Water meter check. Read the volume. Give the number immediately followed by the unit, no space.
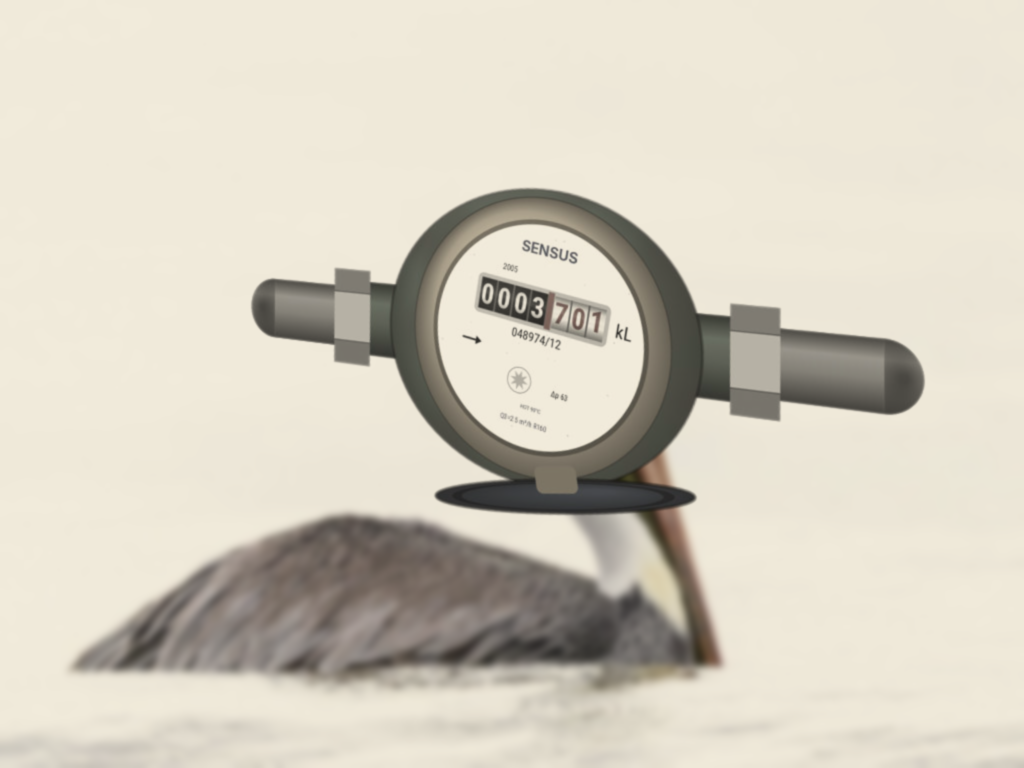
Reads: 3.701kL
